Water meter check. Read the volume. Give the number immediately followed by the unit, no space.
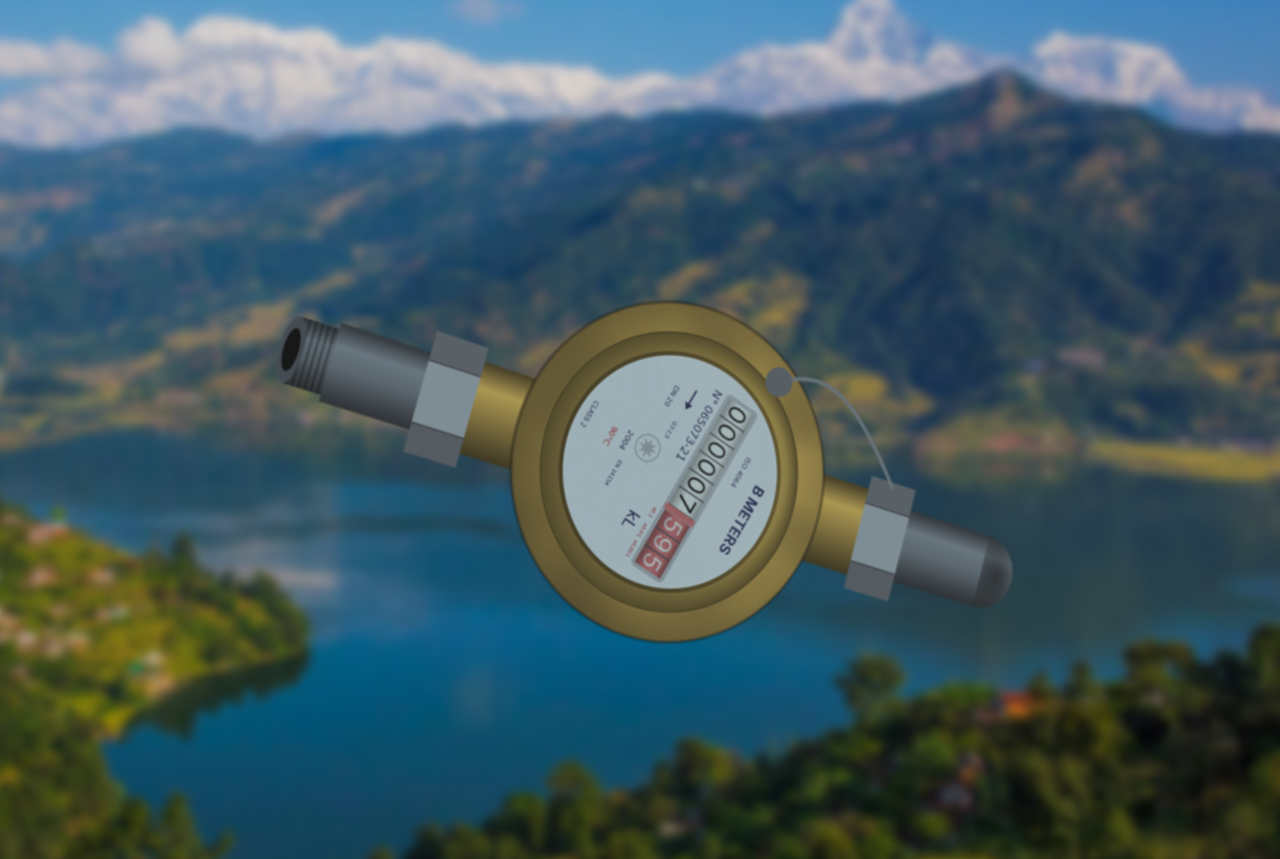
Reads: 7.595kL
